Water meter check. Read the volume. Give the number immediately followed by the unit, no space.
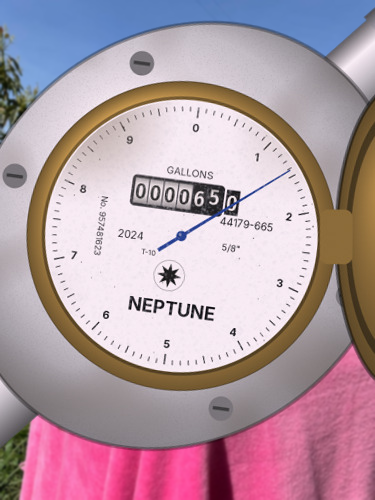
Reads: 651.4gal
